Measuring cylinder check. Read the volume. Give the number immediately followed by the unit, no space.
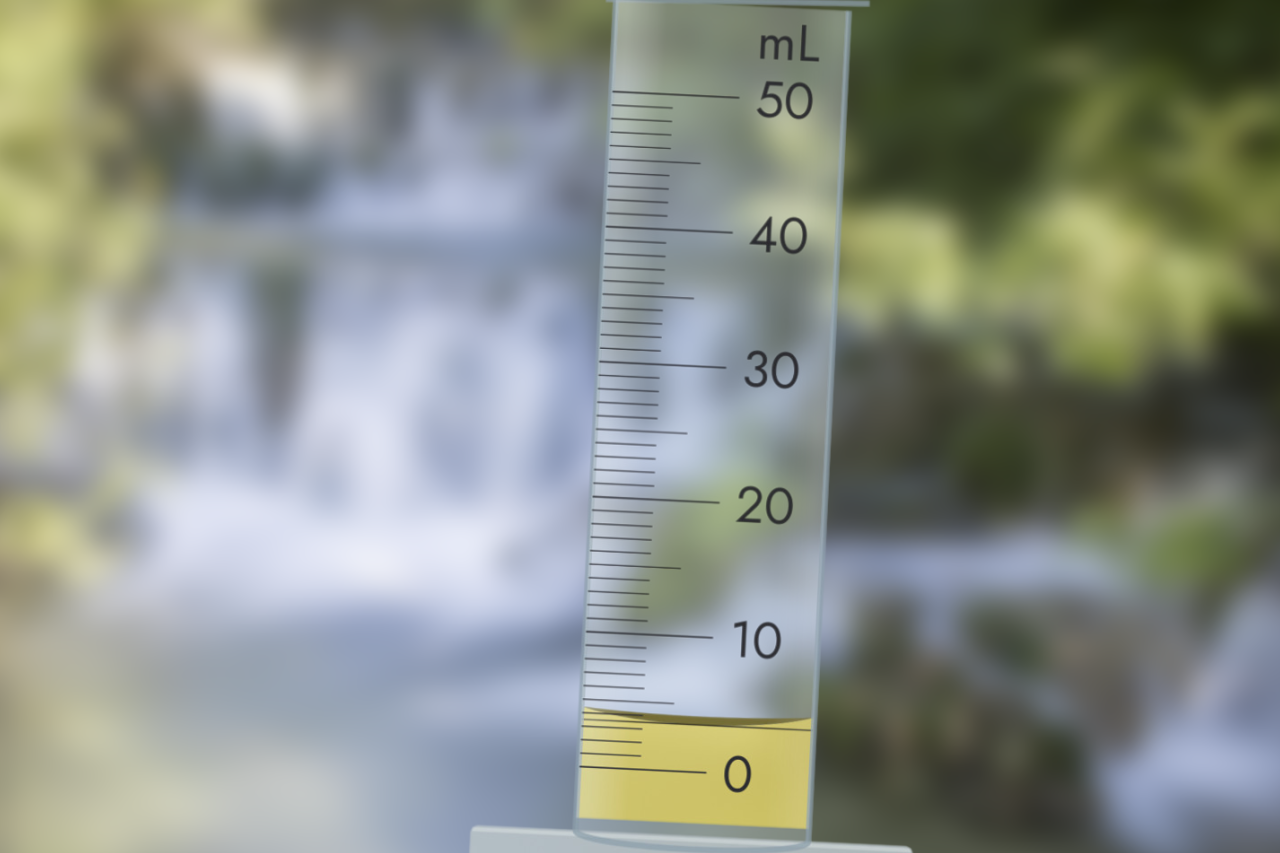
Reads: 3.5mL
